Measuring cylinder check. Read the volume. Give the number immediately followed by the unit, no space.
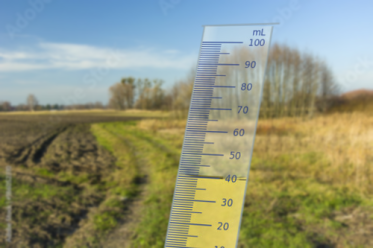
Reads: 40mL
